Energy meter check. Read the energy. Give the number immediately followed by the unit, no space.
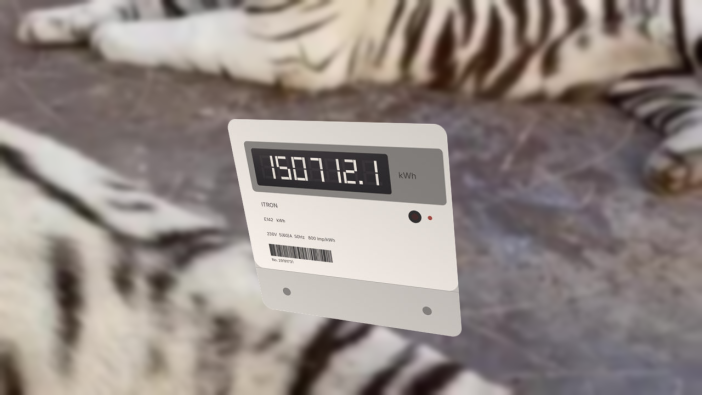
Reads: 150712.1kWh
